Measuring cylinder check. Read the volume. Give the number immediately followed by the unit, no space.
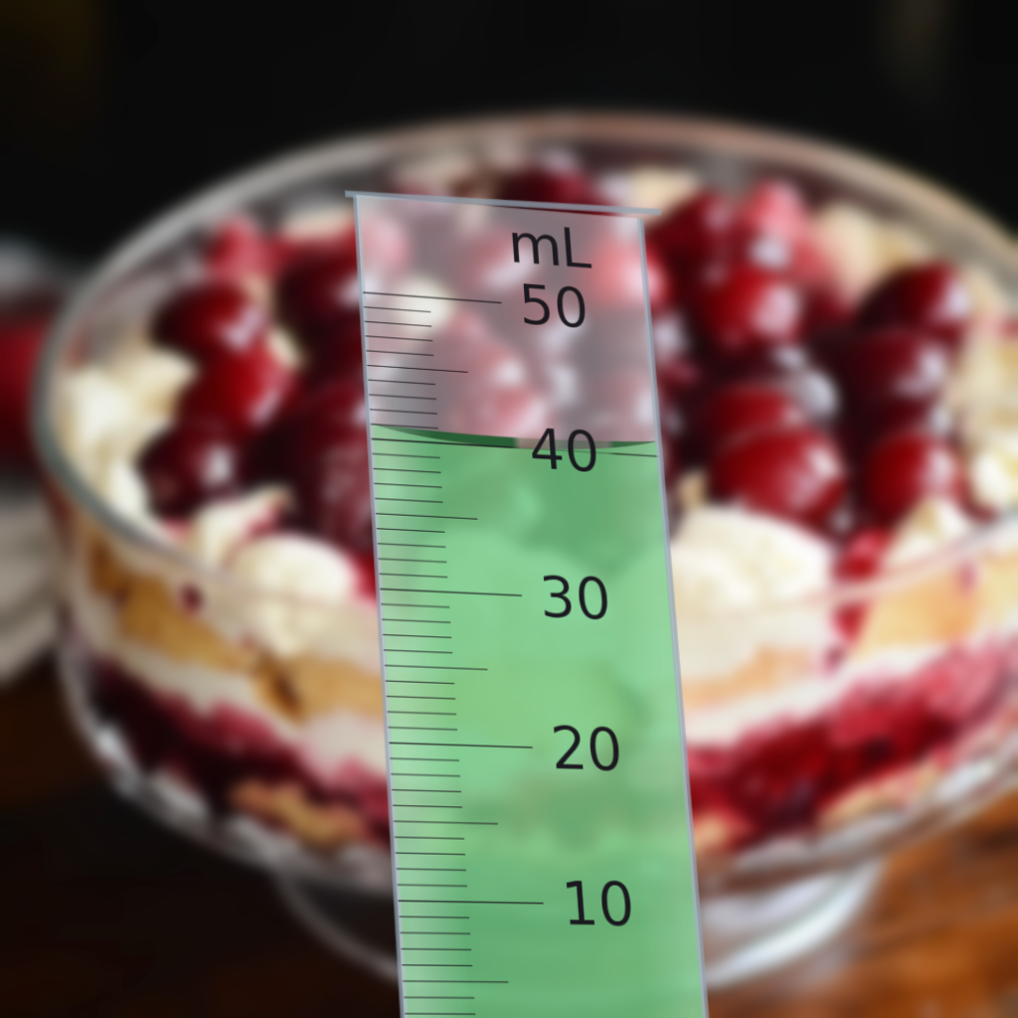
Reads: 40mL
